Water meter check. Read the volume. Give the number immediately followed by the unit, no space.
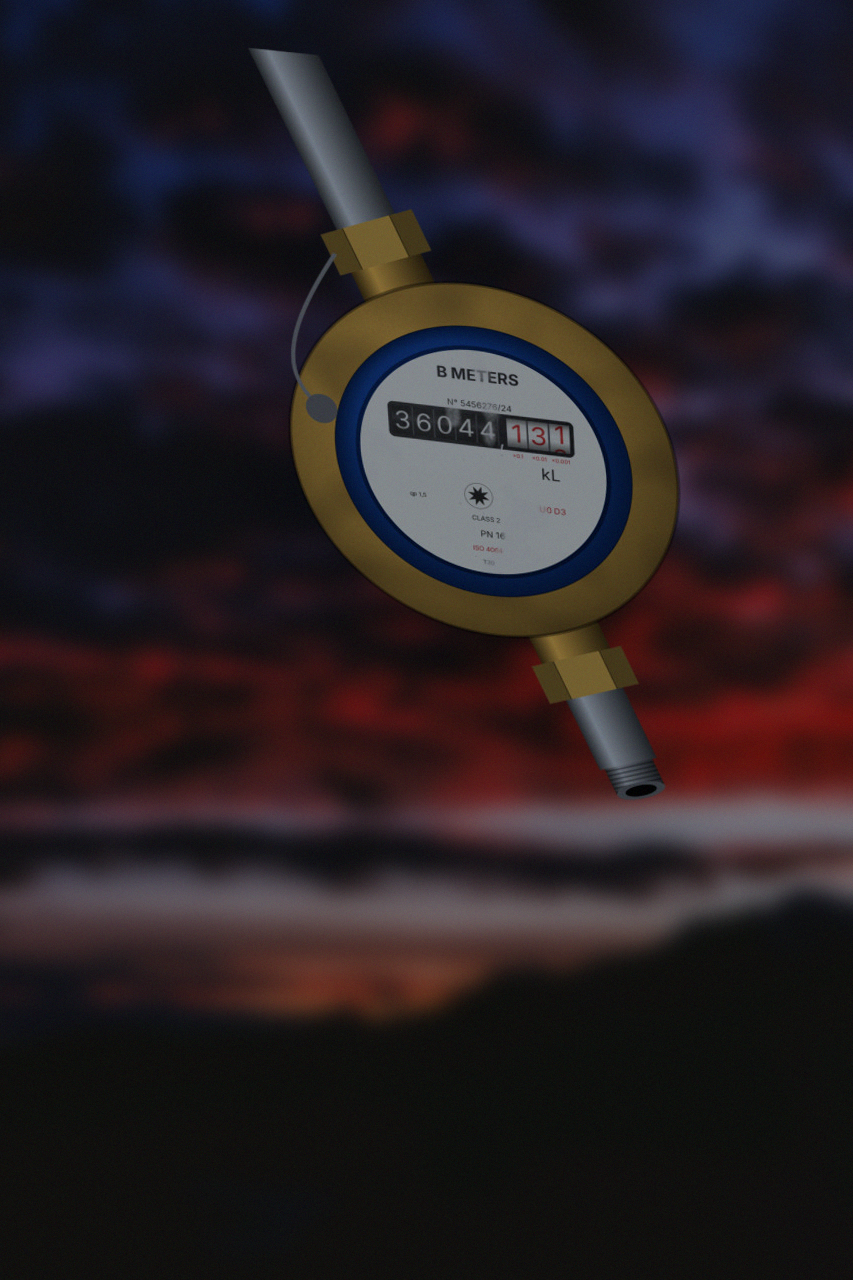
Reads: 36044.131kL
